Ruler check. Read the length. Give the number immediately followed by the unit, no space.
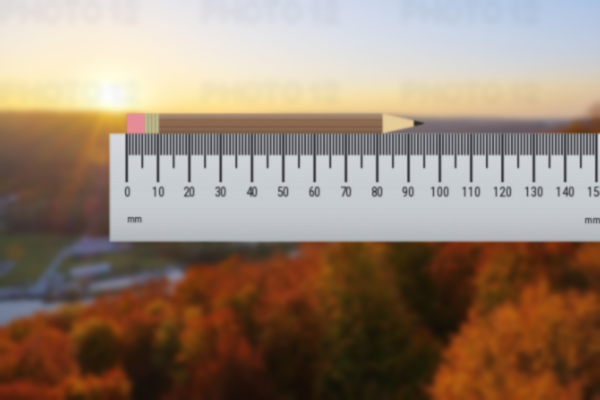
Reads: 95mm
